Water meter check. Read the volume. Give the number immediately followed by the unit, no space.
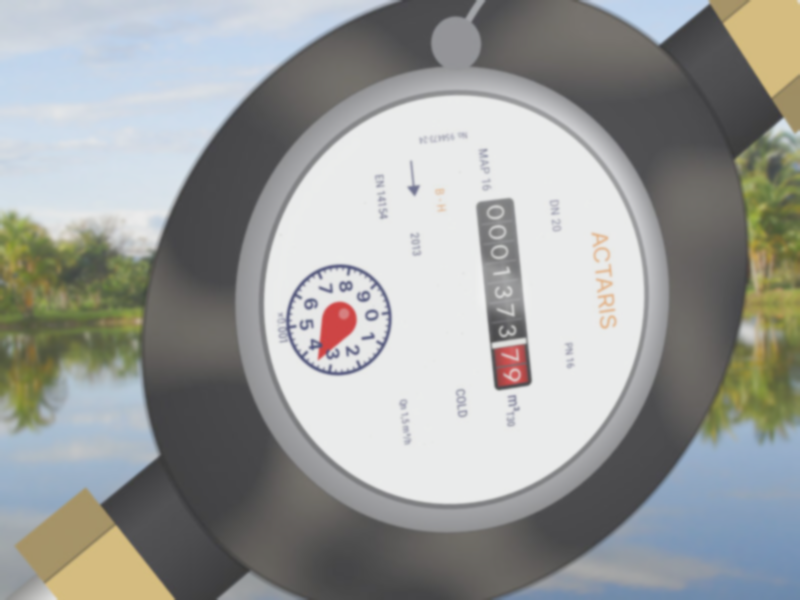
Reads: 1373.793m³
